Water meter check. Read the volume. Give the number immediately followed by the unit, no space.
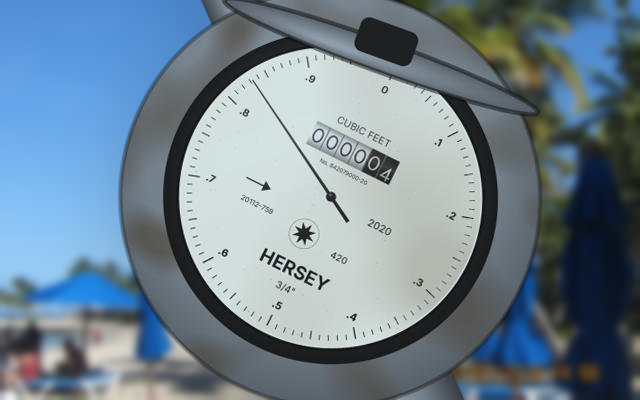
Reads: 3.83ft³
